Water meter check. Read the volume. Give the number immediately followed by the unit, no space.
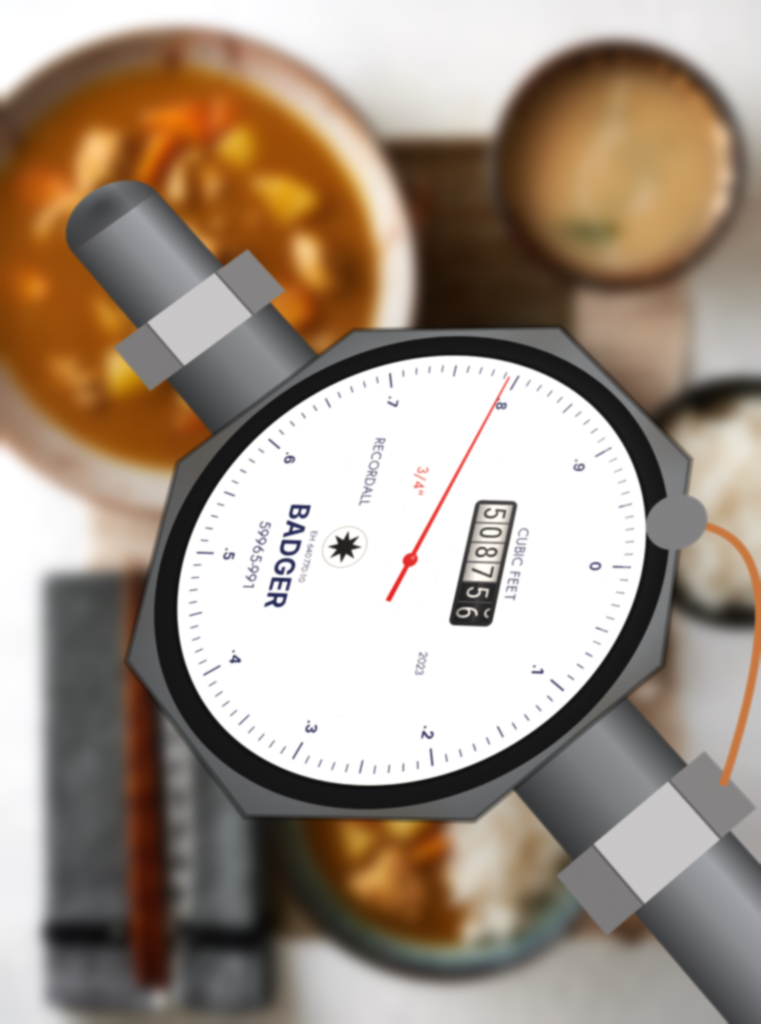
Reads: 508755.79ft³
